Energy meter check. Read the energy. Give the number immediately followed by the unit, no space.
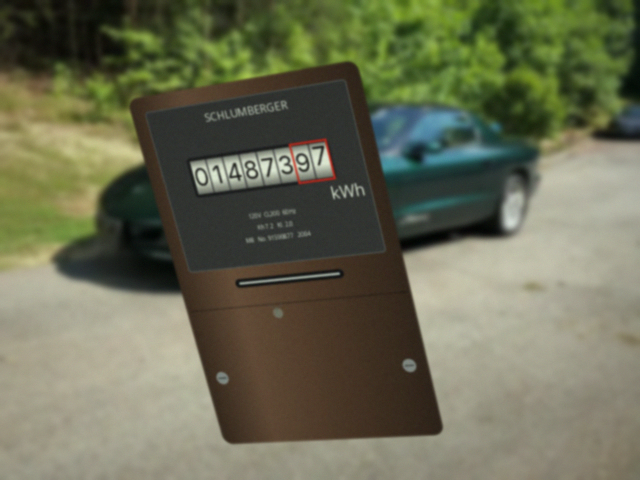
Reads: 14873.97kWh
